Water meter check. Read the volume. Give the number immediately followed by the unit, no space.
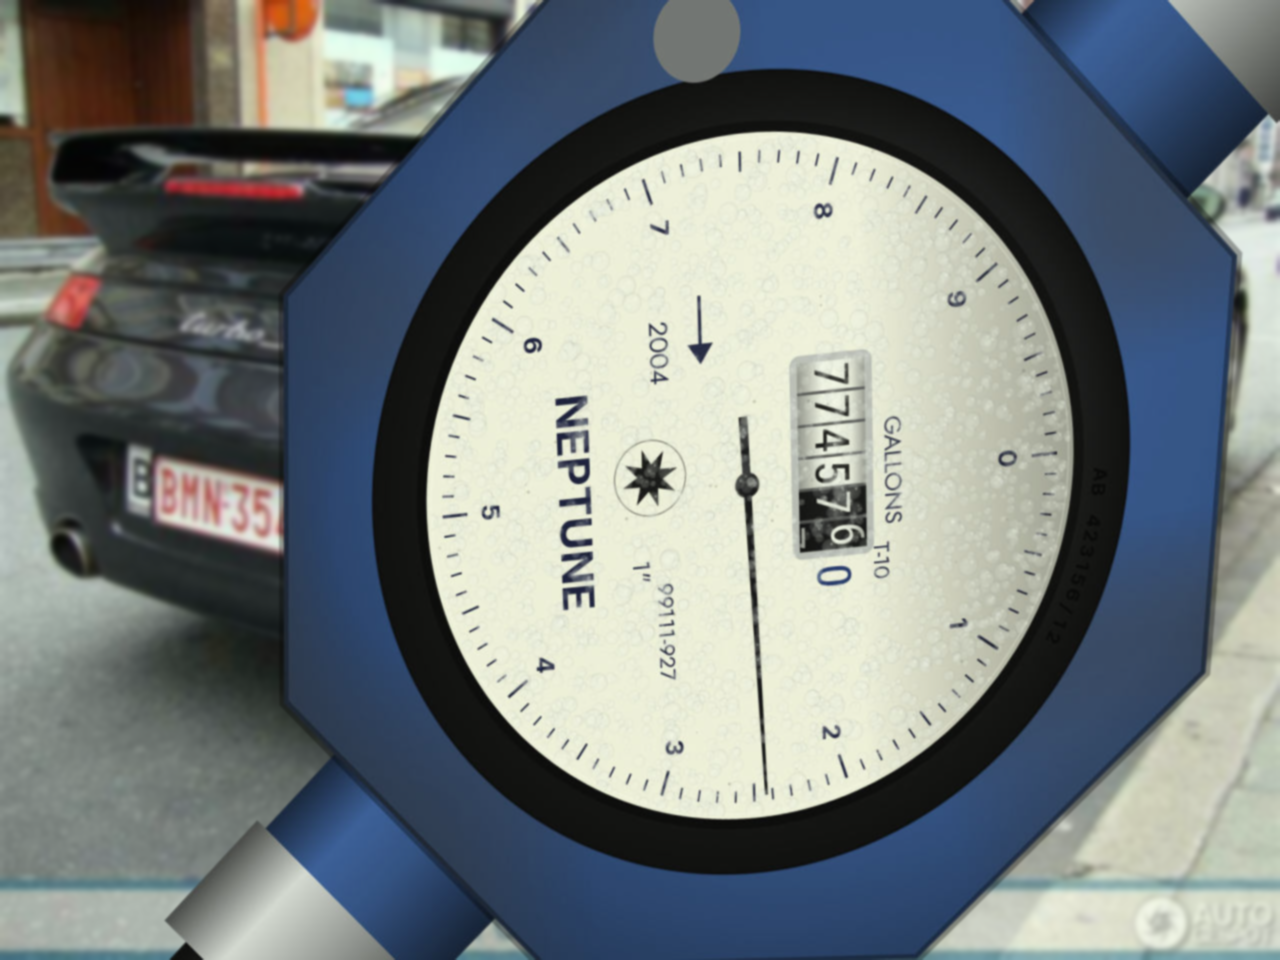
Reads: 7745762.4gal
